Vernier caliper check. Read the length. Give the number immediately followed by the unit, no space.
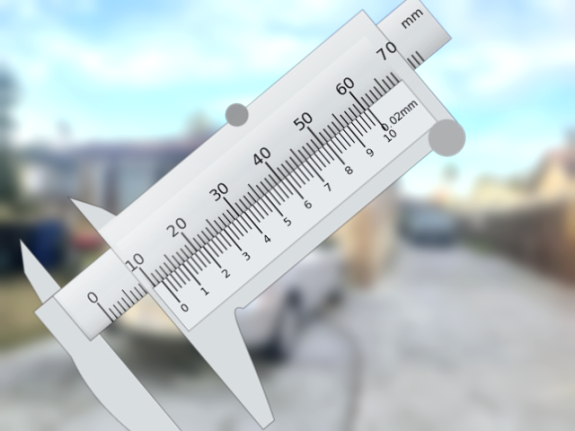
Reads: 11.6mm
